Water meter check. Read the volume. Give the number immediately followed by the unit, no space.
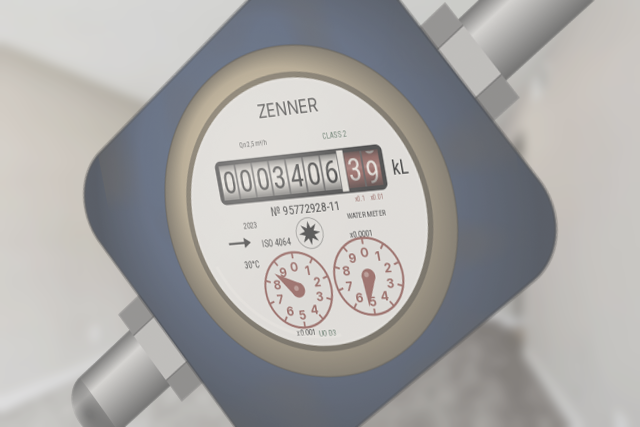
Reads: 3406.3885kL
